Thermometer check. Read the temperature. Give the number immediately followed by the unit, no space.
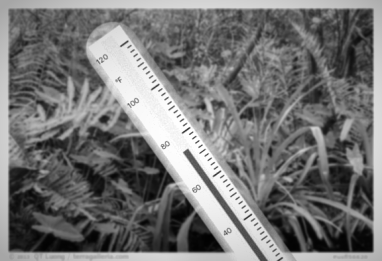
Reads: 74°F
